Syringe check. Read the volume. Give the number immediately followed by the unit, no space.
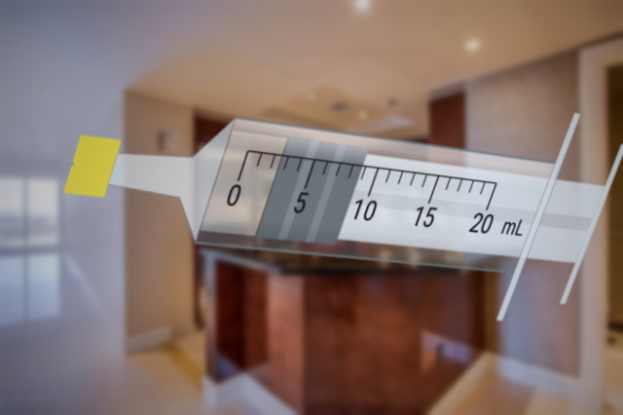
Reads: 2.5mL
